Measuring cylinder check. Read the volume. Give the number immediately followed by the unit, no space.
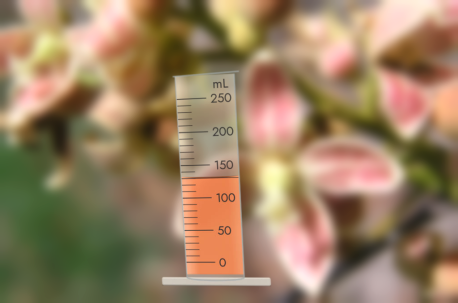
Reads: 130mL
